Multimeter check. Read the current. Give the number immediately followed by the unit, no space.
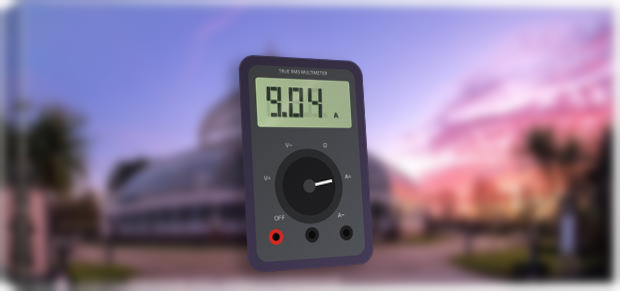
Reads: 9.04A
